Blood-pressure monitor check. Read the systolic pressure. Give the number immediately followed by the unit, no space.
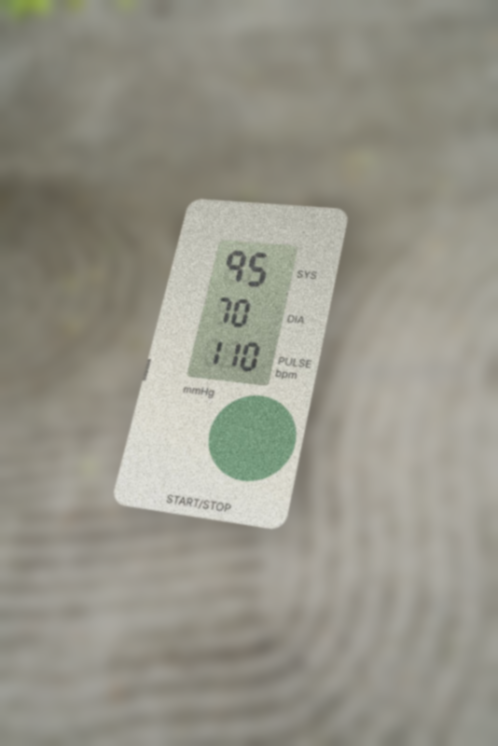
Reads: 95mmHg
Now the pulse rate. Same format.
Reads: 110bpm
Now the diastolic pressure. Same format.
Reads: 70mmHg
